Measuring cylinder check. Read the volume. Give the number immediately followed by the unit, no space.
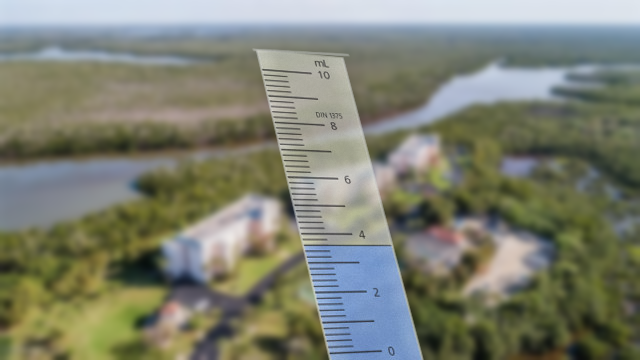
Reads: 3.6mL
